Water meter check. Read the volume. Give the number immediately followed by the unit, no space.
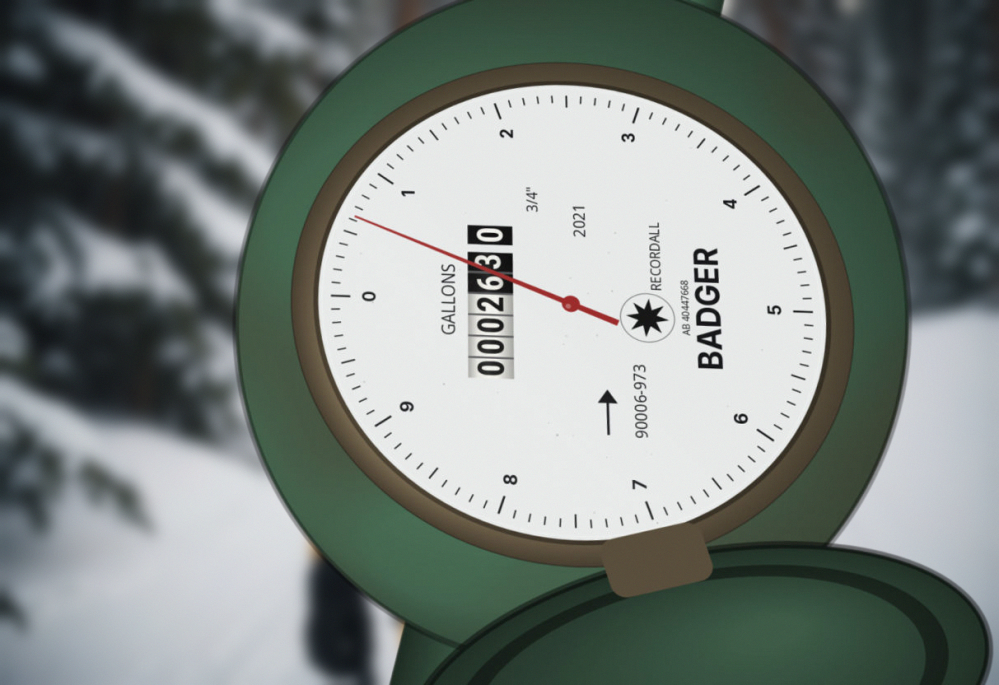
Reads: 2630.6gal
